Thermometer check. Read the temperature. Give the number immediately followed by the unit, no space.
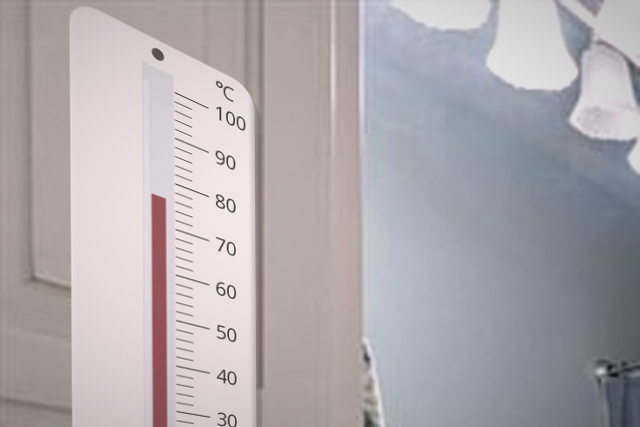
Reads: 76°C
